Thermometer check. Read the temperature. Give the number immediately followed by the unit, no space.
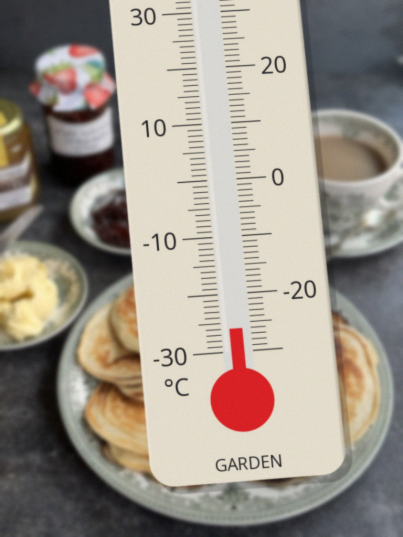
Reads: -26°C
